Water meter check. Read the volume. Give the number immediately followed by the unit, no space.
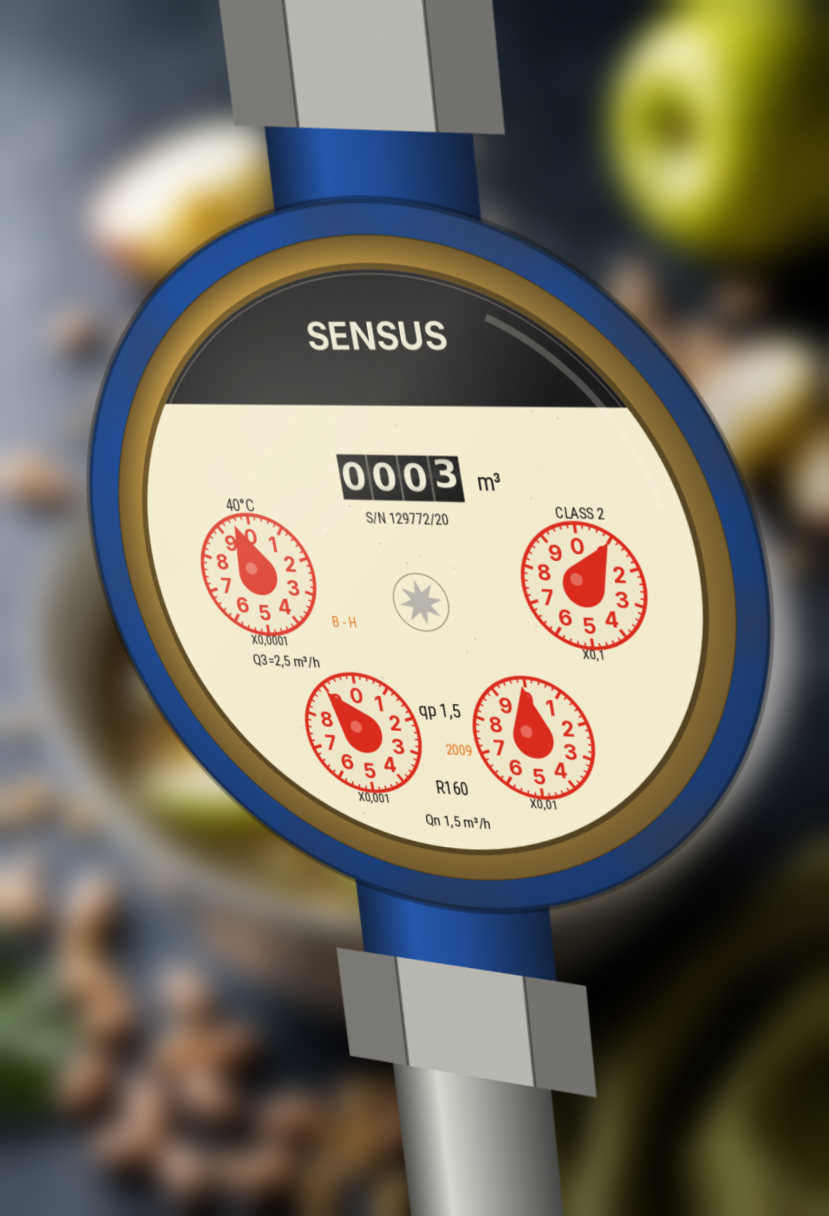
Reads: 3.0989m³
